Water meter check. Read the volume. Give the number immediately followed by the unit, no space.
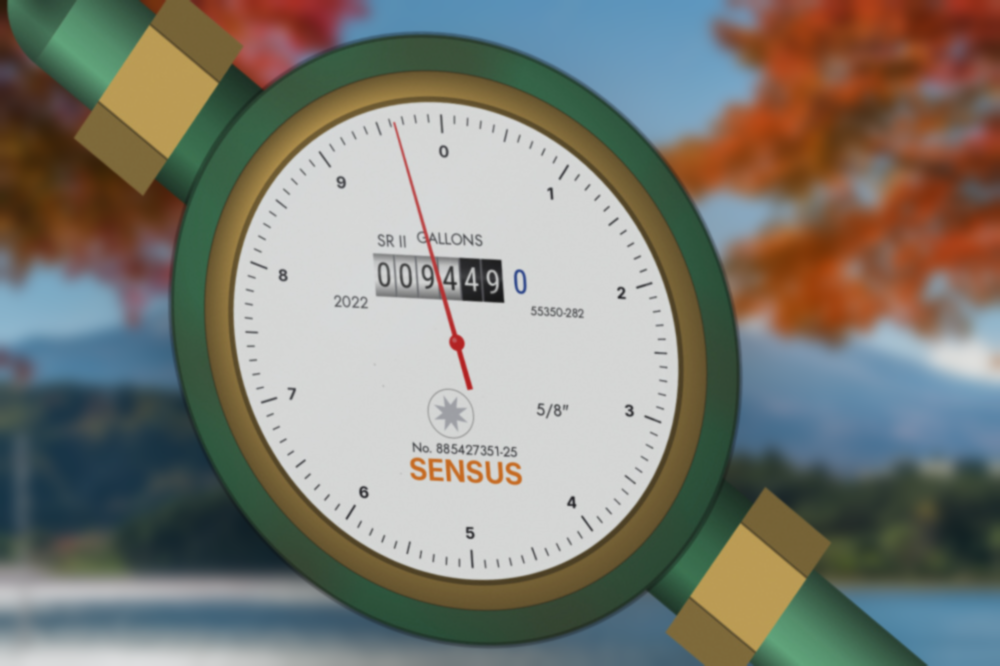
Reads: 94489.6gal
